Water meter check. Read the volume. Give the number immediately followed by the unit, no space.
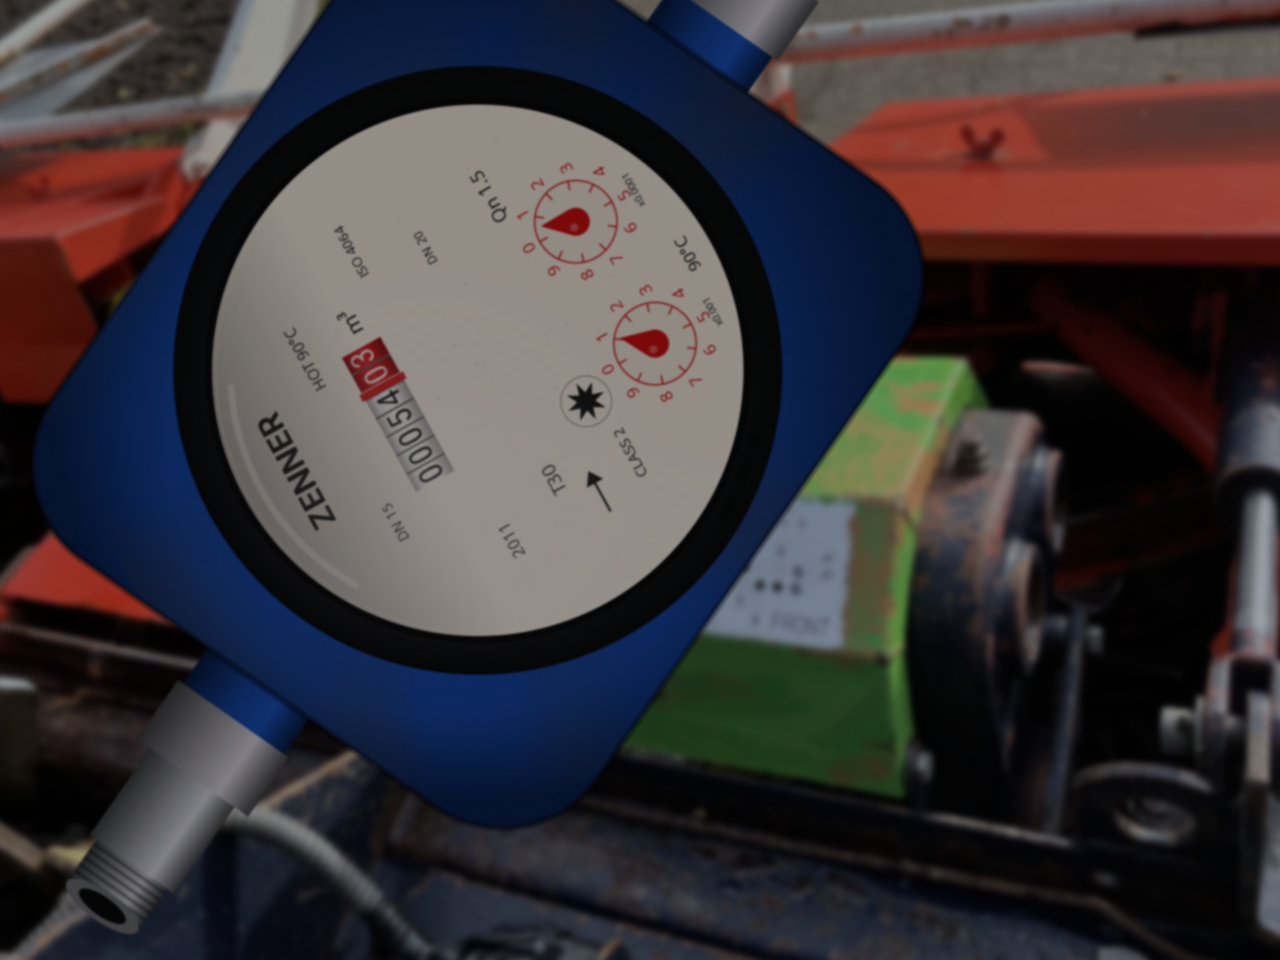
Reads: 54.0310m³
